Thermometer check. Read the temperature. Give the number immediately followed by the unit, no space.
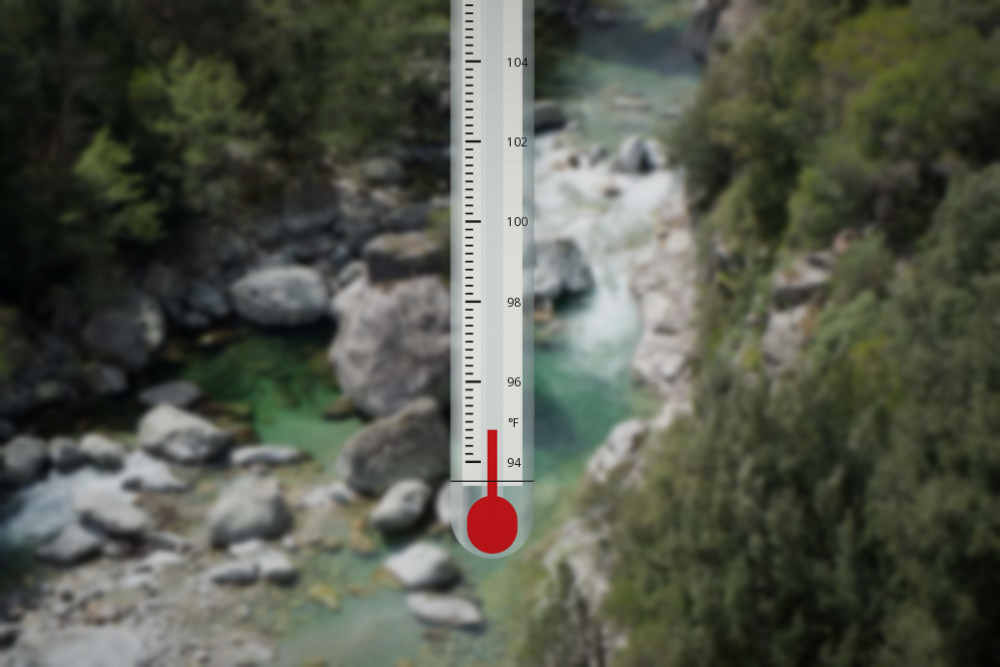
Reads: 94.8°F
